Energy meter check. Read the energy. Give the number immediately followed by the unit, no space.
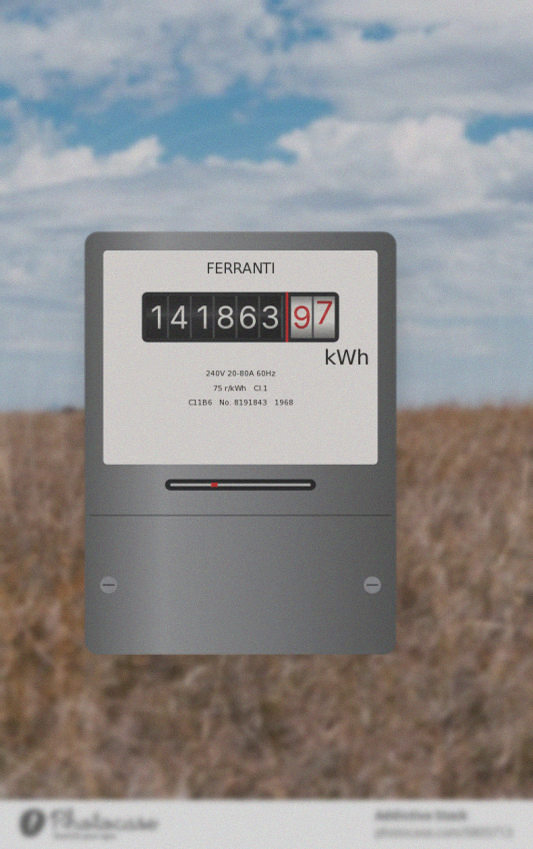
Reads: 141863.97kWh
